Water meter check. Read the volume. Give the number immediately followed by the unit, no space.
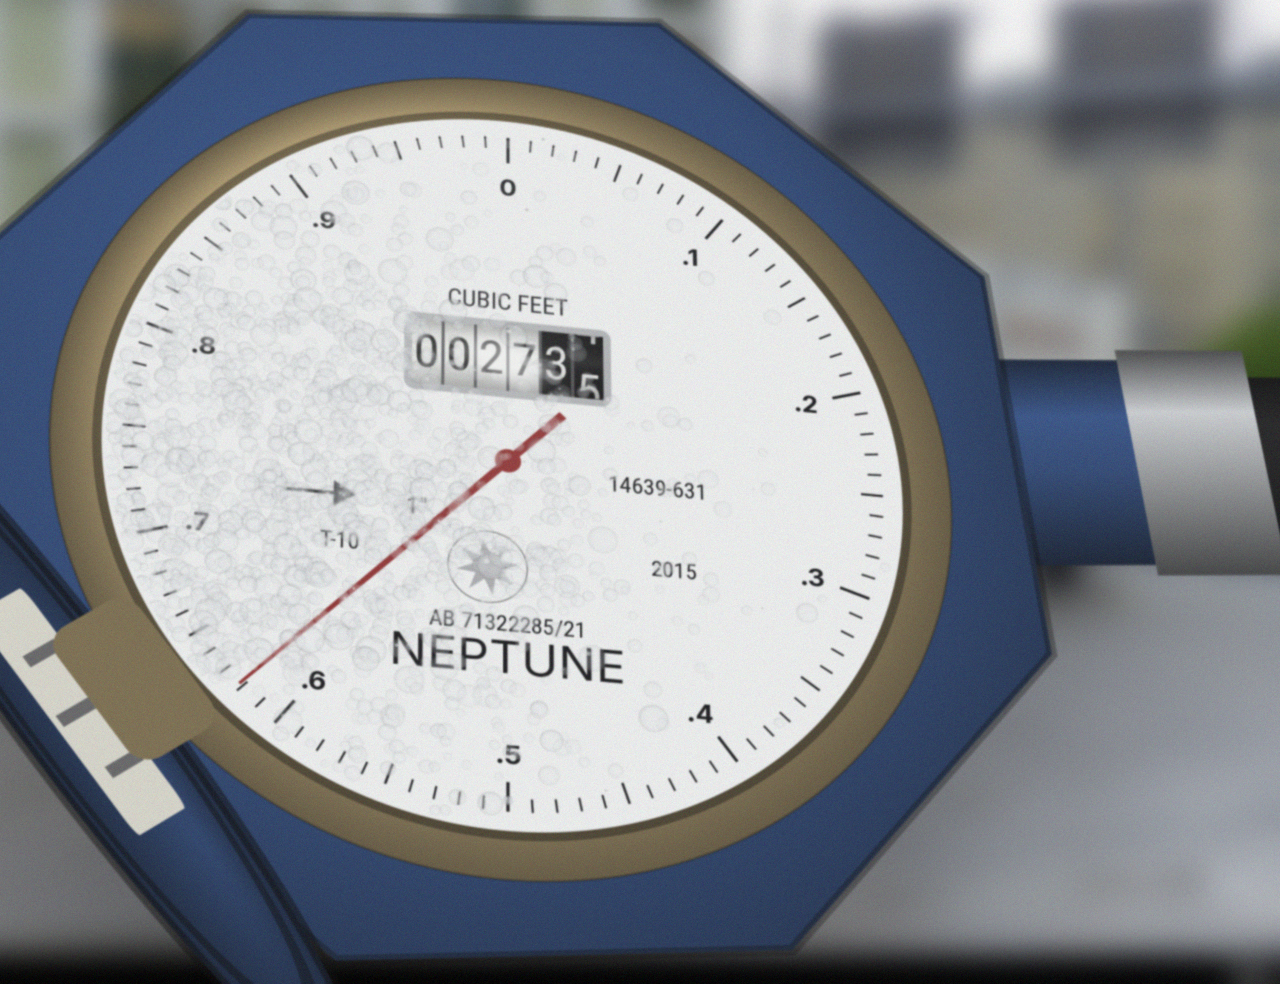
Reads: 2734.62ft³
